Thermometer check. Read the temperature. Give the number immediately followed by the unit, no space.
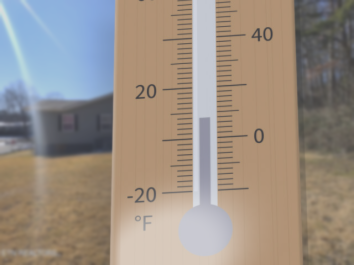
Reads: 8°F
